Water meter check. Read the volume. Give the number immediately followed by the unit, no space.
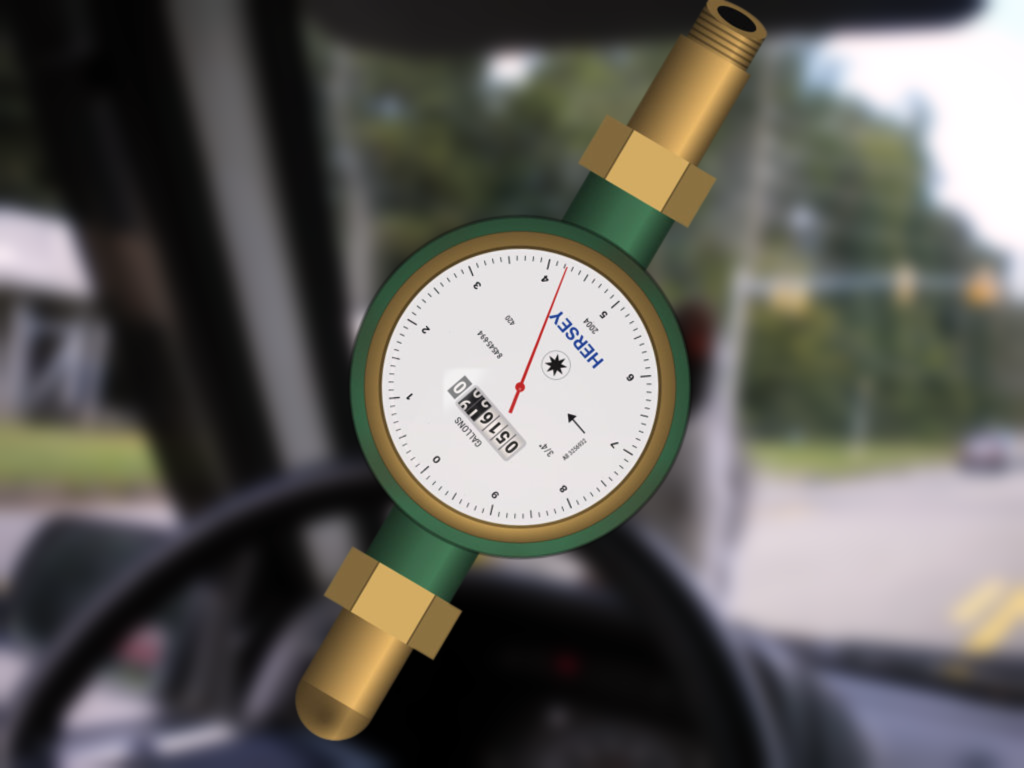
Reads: 516194.2gal
